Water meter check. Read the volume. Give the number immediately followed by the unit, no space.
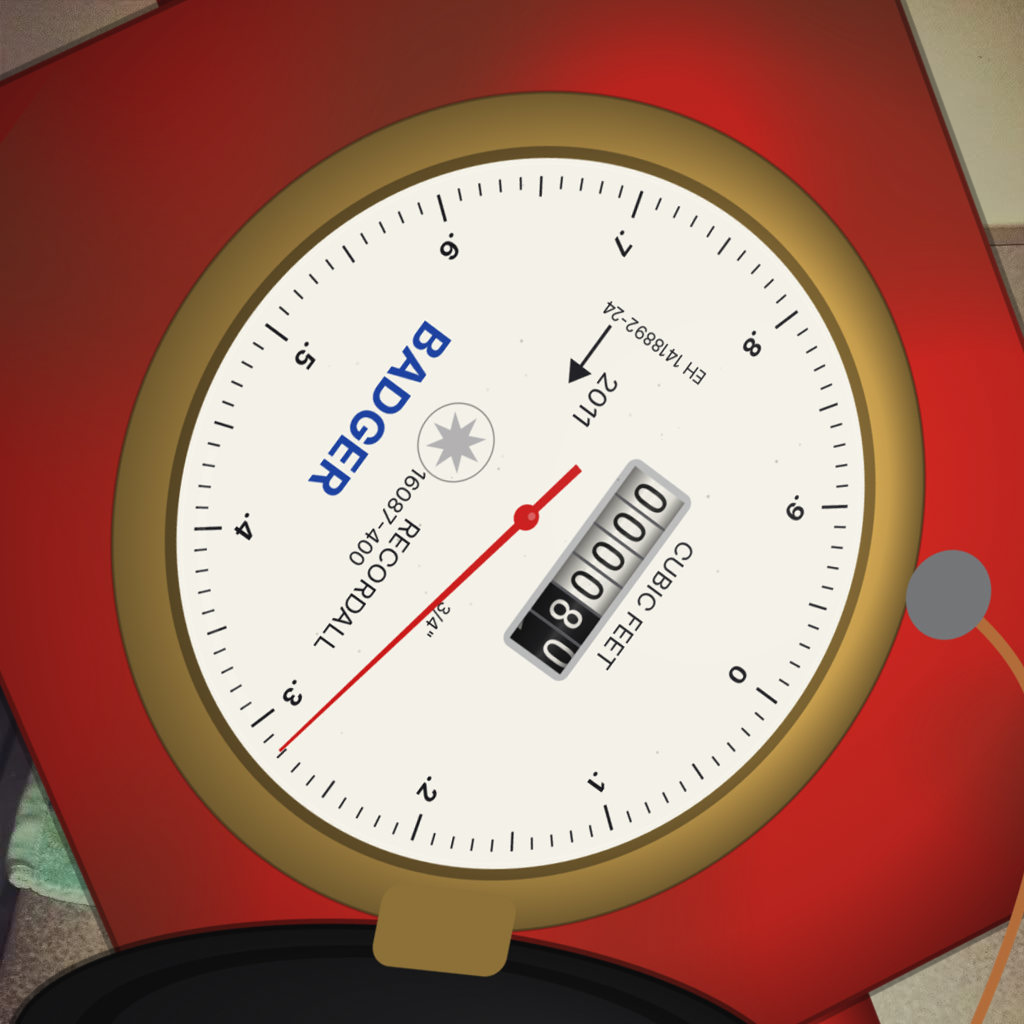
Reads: 80.28ft³
